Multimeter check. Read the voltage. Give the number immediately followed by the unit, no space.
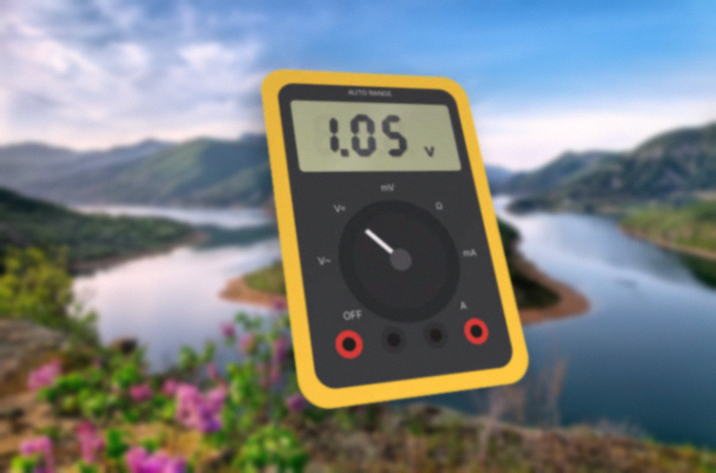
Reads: 1.05V
